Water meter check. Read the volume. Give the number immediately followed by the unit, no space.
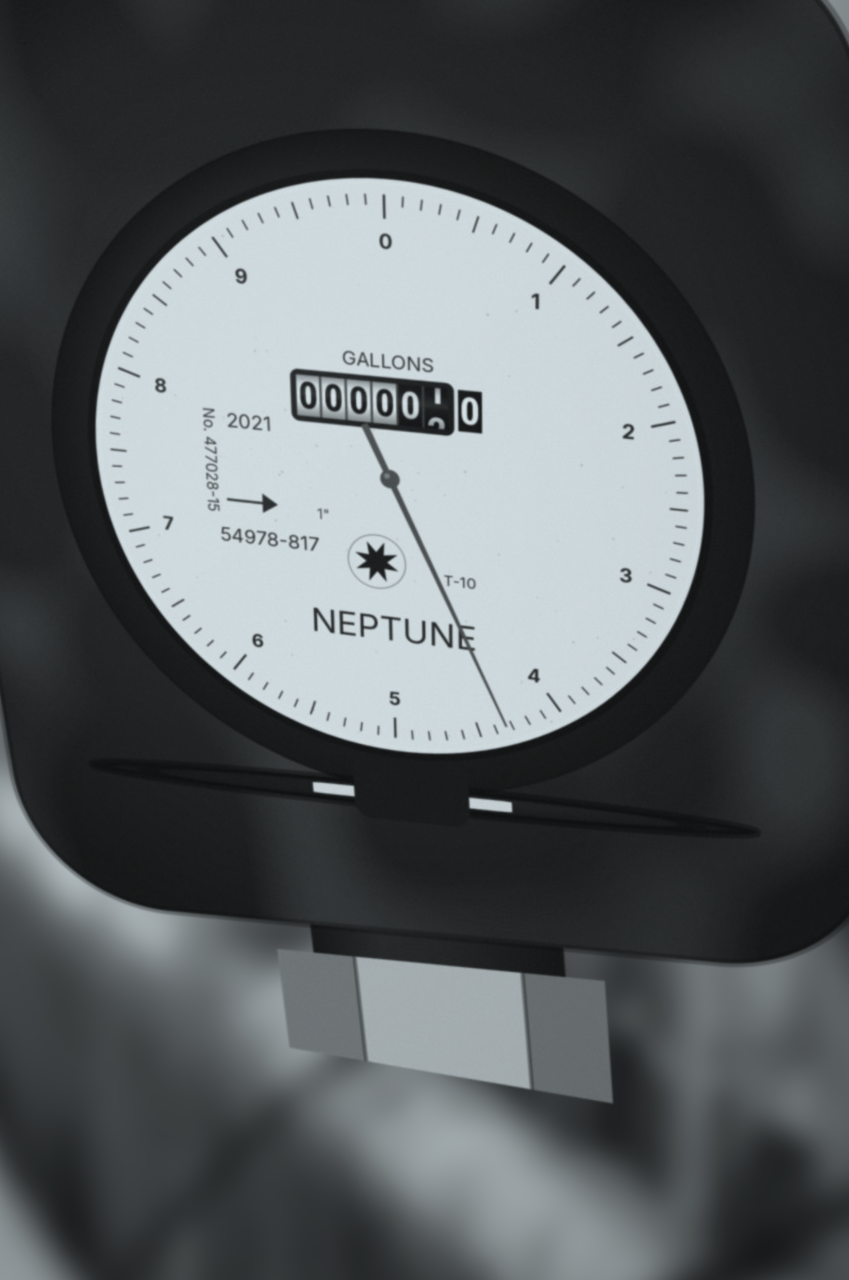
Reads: 14.3gal
